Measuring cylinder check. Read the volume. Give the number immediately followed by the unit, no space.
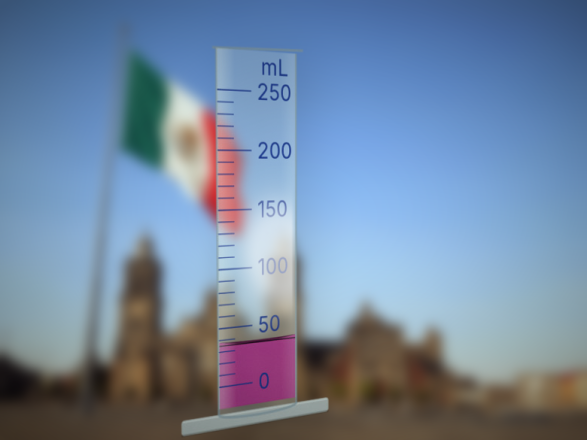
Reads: 35mL
